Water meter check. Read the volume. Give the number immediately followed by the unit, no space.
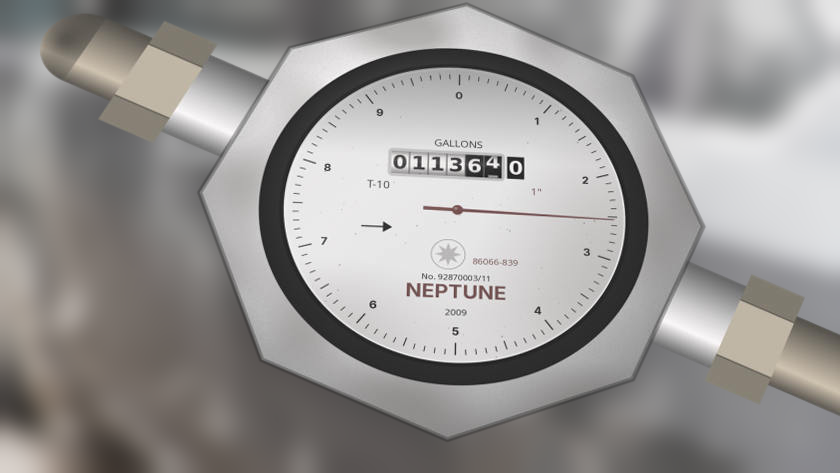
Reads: 113642.5gal
